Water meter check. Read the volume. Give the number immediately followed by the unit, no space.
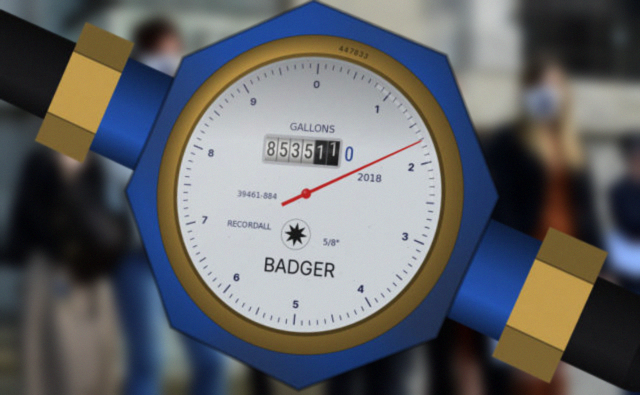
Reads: 8535111.7gal
